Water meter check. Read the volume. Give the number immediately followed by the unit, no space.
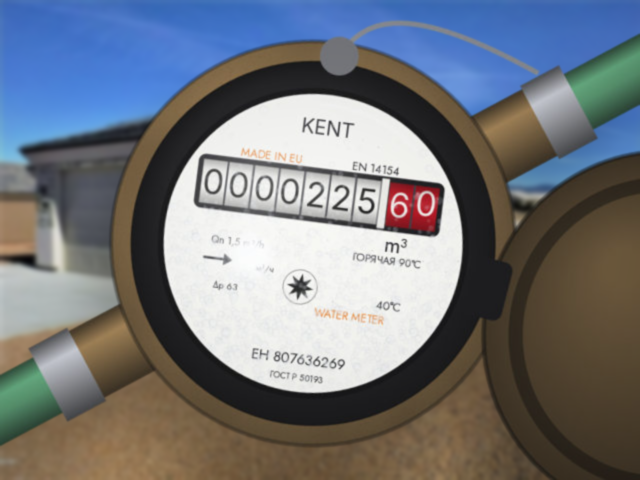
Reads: 225.60m³
